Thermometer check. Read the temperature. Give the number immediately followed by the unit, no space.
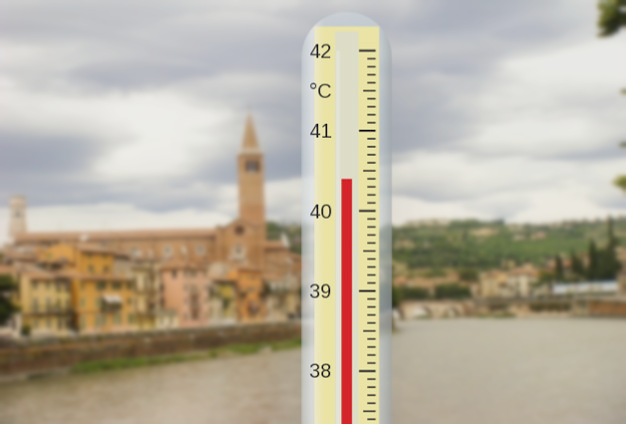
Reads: 40.4°C
